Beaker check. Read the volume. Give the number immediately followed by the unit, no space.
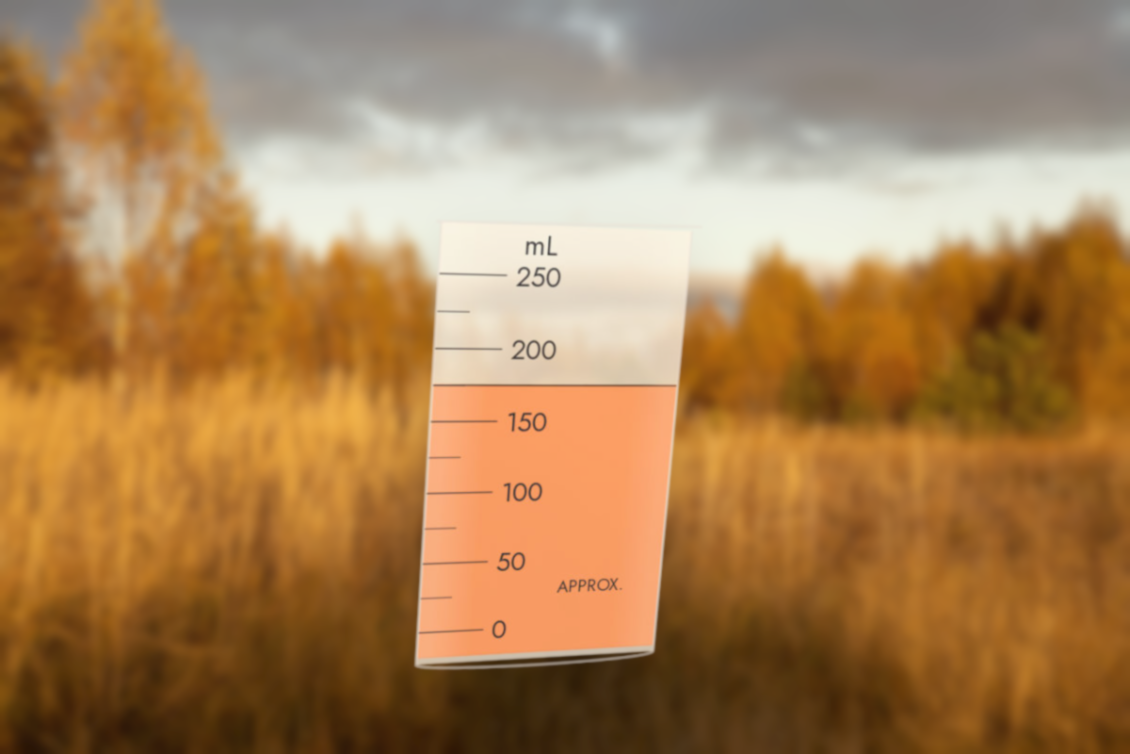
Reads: 175mL
